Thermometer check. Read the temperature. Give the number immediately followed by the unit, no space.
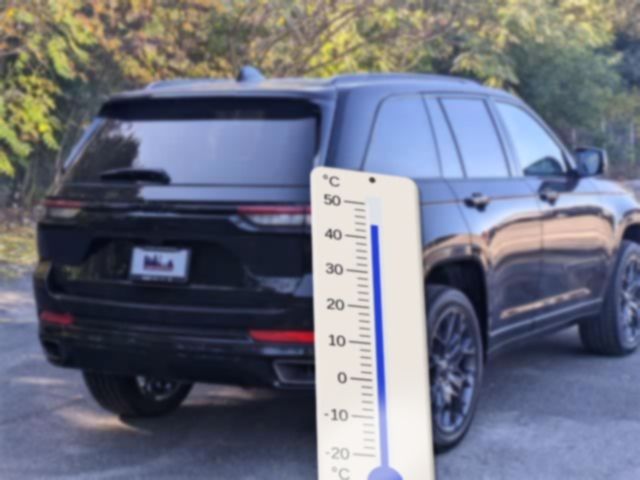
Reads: 44°C
